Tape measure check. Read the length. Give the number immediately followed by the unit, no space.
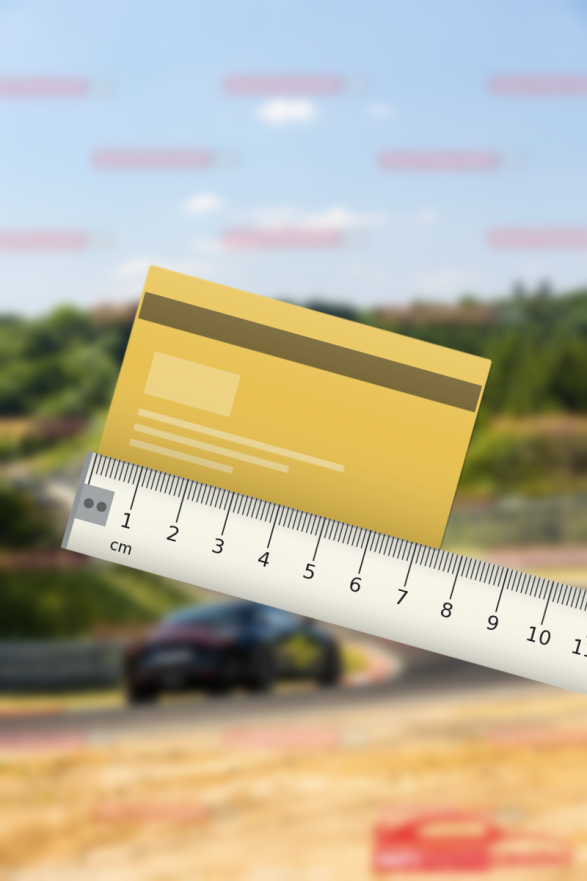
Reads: 7.5cm
